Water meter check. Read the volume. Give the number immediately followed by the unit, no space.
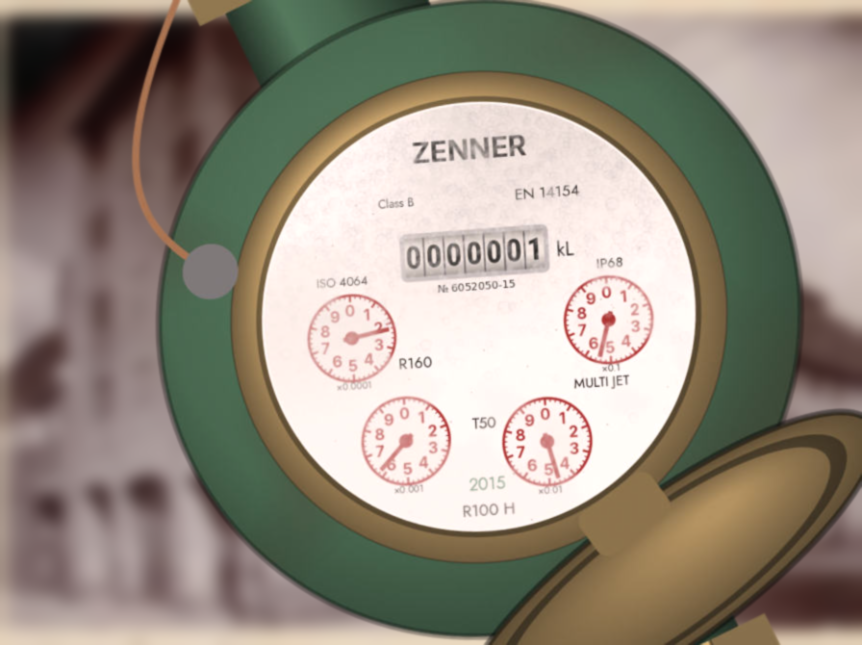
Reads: 1.5462kL
